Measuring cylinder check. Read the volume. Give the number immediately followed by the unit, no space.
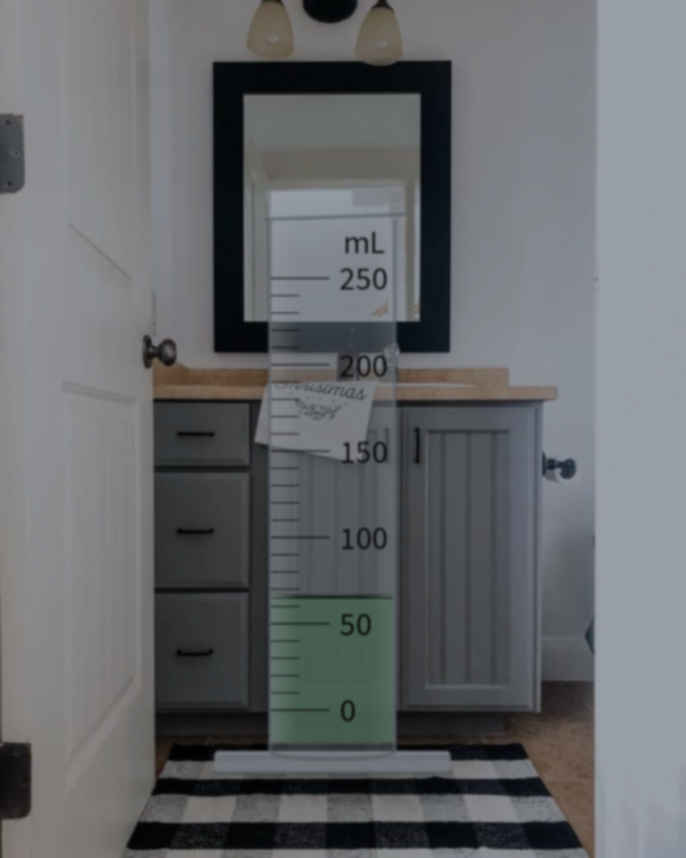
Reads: 65mL
